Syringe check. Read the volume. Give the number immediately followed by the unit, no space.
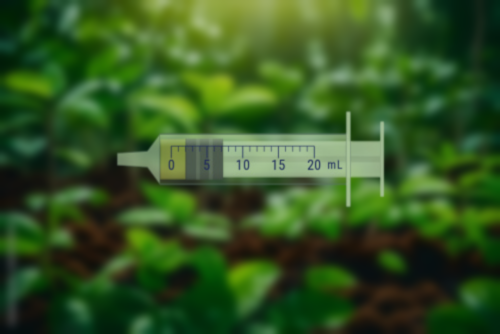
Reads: 2mL
